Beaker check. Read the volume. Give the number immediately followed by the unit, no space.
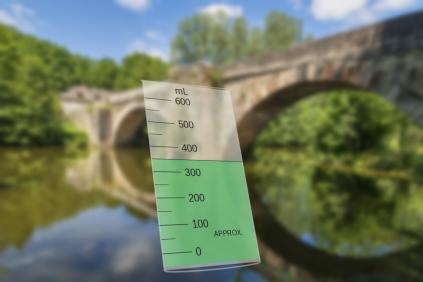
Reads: 350mL
